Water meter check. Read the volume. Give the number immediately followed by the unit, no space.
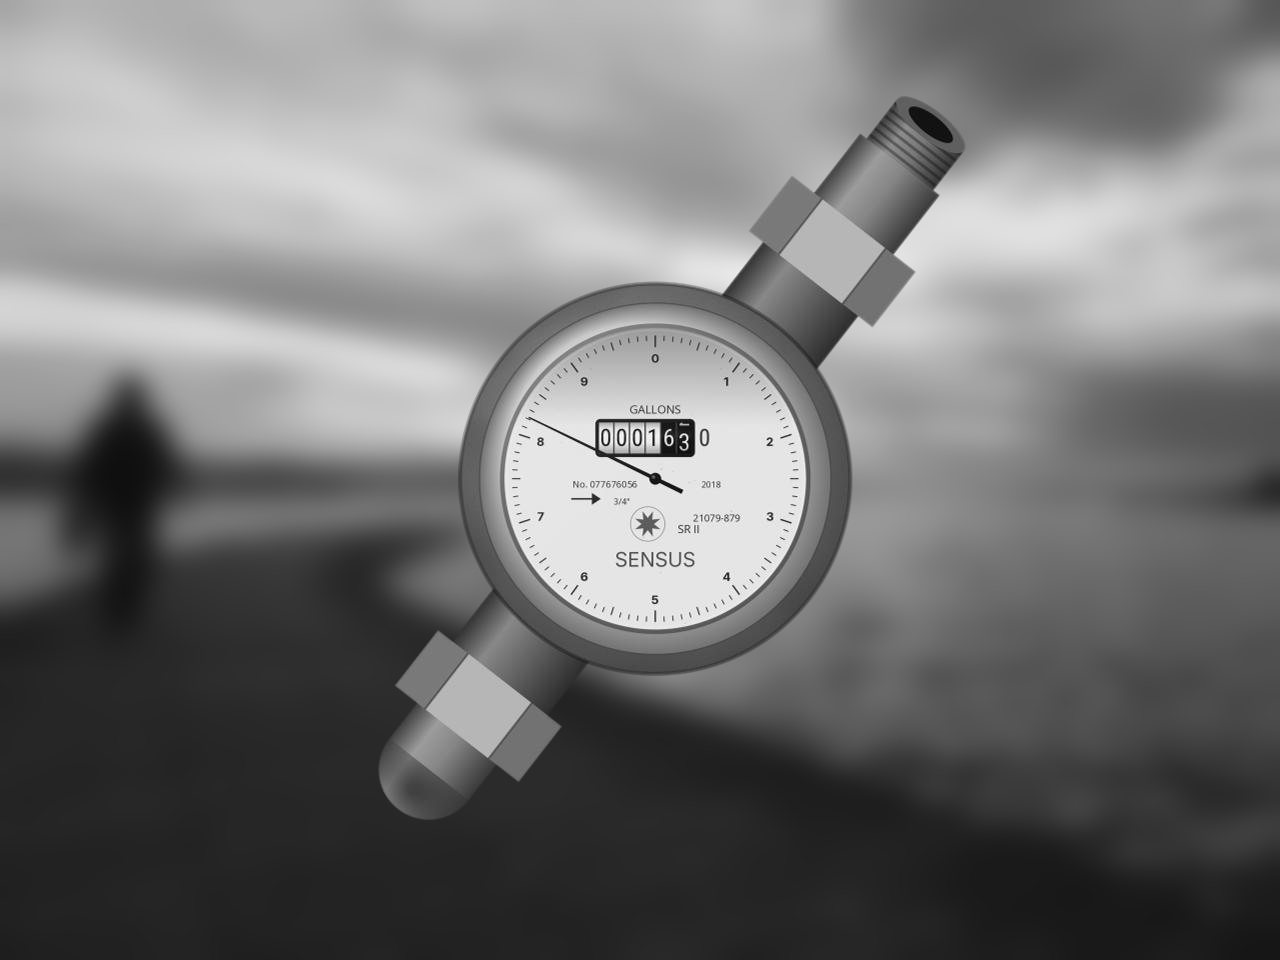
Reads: 1628.2gal
